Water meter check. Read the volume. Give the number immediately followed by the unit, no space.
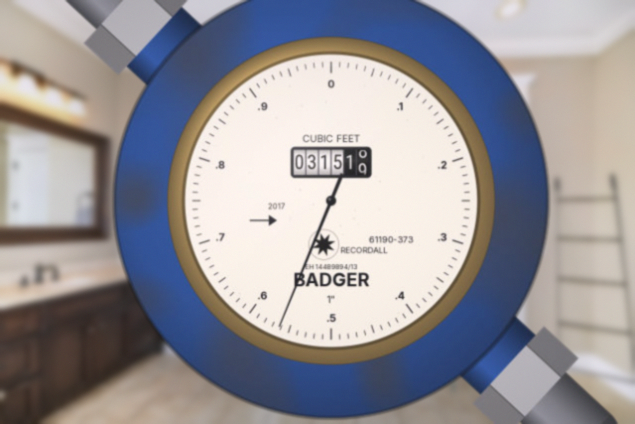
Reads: 31518.56ft³
